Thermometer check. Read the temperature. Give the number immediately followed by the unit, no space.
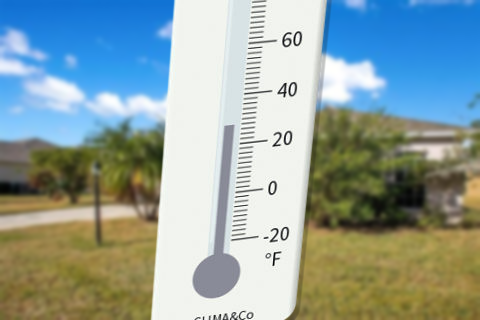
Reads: 28°F
